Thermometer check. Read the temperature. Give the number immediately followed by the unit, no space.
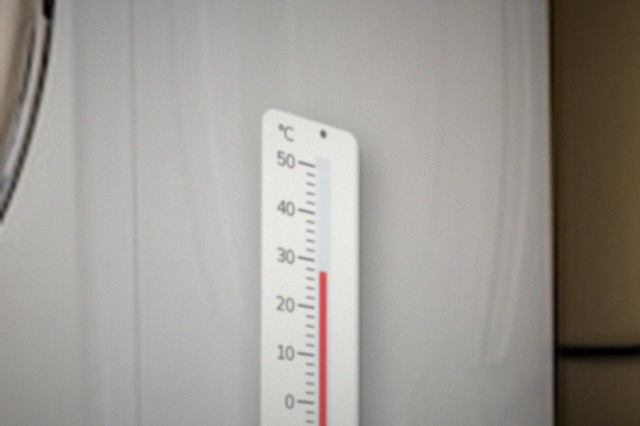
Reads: 28°C
